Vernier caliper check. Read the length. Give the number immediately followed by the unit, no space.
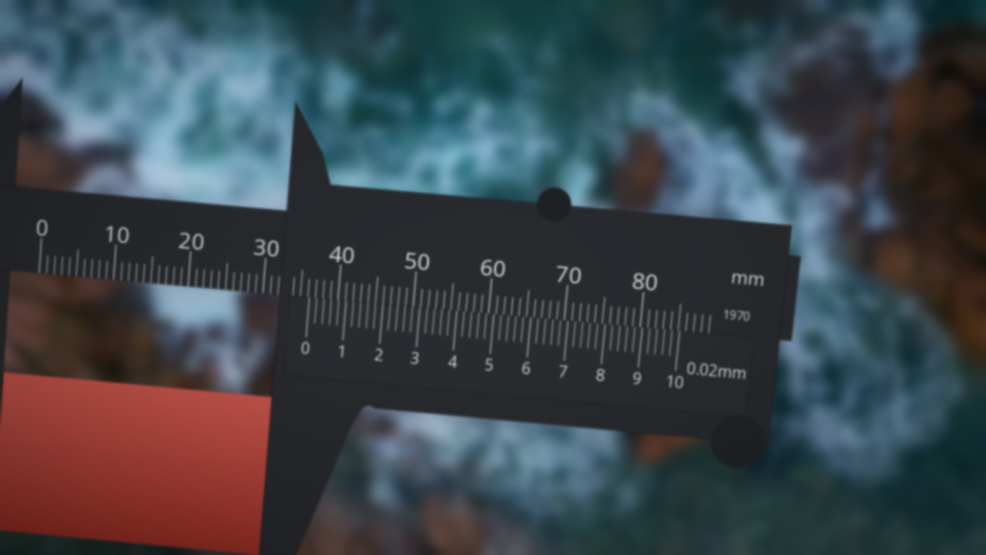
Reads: 36.2mm
